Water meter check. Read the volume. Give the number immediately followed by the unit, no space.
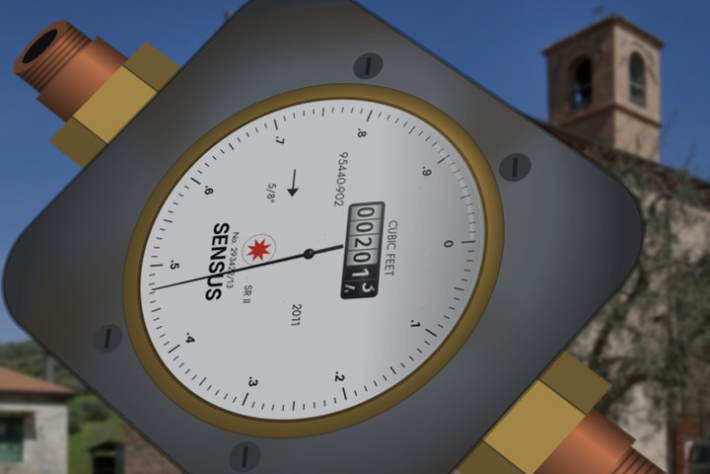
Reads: 2013.47ft³
